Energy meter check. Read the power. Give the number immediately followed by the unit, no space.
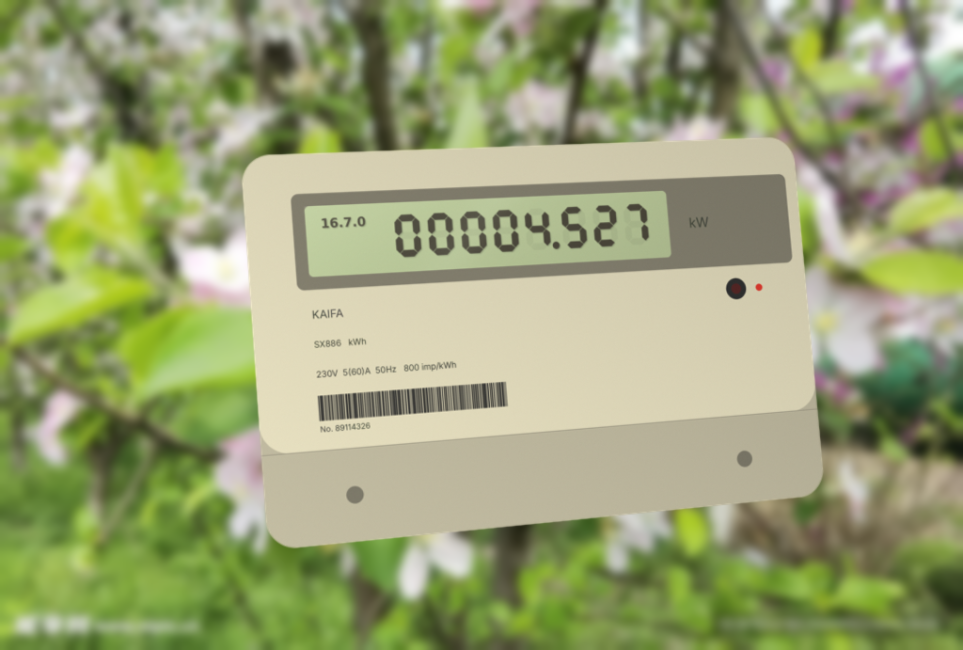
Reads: 4.527kW
